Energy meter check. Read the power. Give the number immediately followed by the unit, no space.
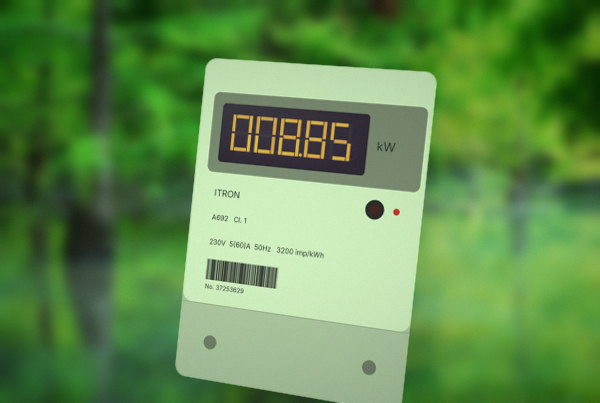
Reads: 8.85kW
